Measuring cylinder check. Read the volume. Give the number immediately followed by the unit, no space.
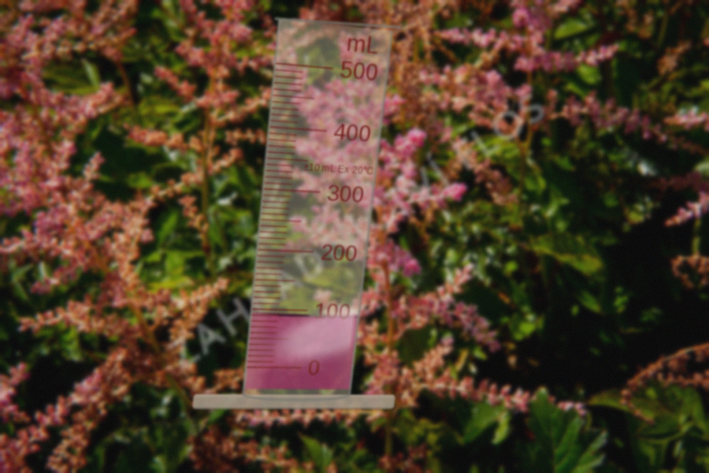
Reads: 90mL
